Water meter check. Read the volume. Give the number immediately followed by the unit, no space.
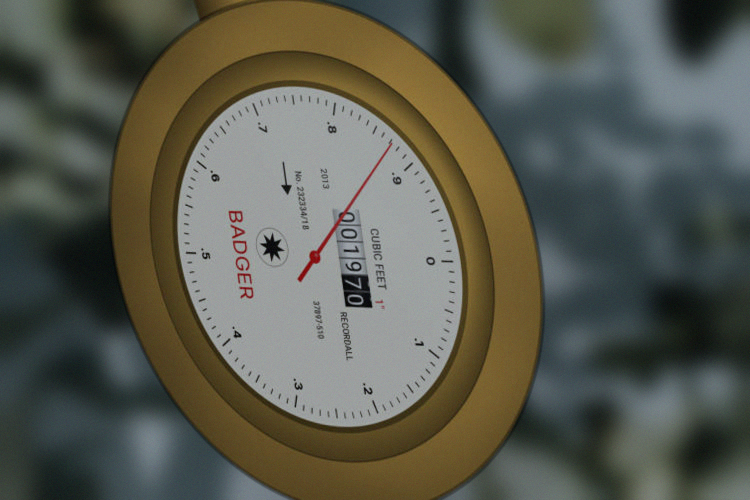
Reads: 1969.87ft³
